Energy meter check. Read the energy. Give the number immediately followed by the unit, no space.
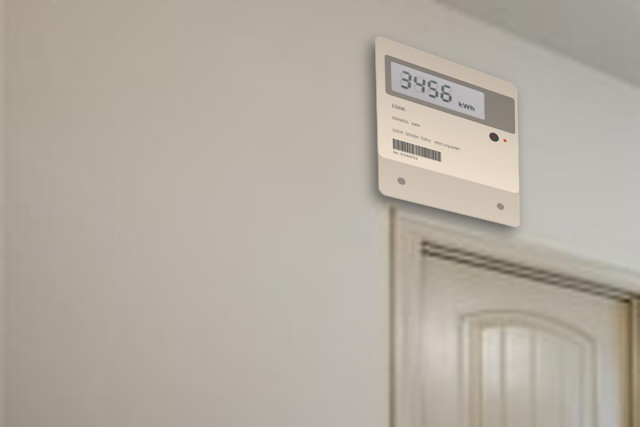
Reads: 3456kWh
